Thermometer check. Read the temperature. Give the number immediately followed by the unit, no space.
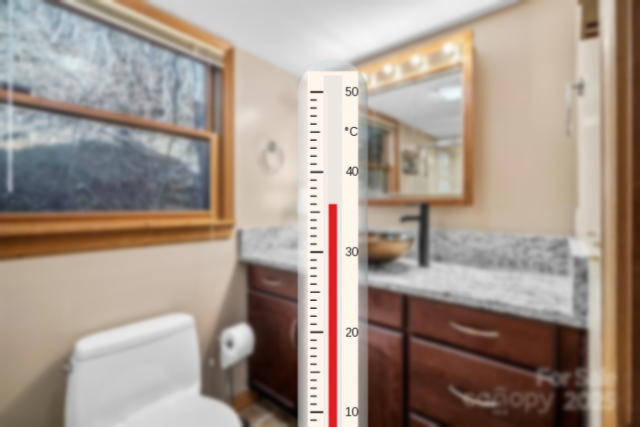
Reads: 36°C
